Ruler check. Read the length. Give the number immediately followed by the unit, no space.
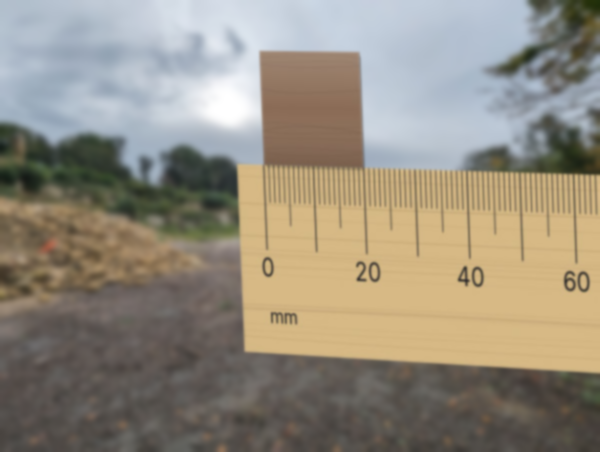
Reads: 20mm
